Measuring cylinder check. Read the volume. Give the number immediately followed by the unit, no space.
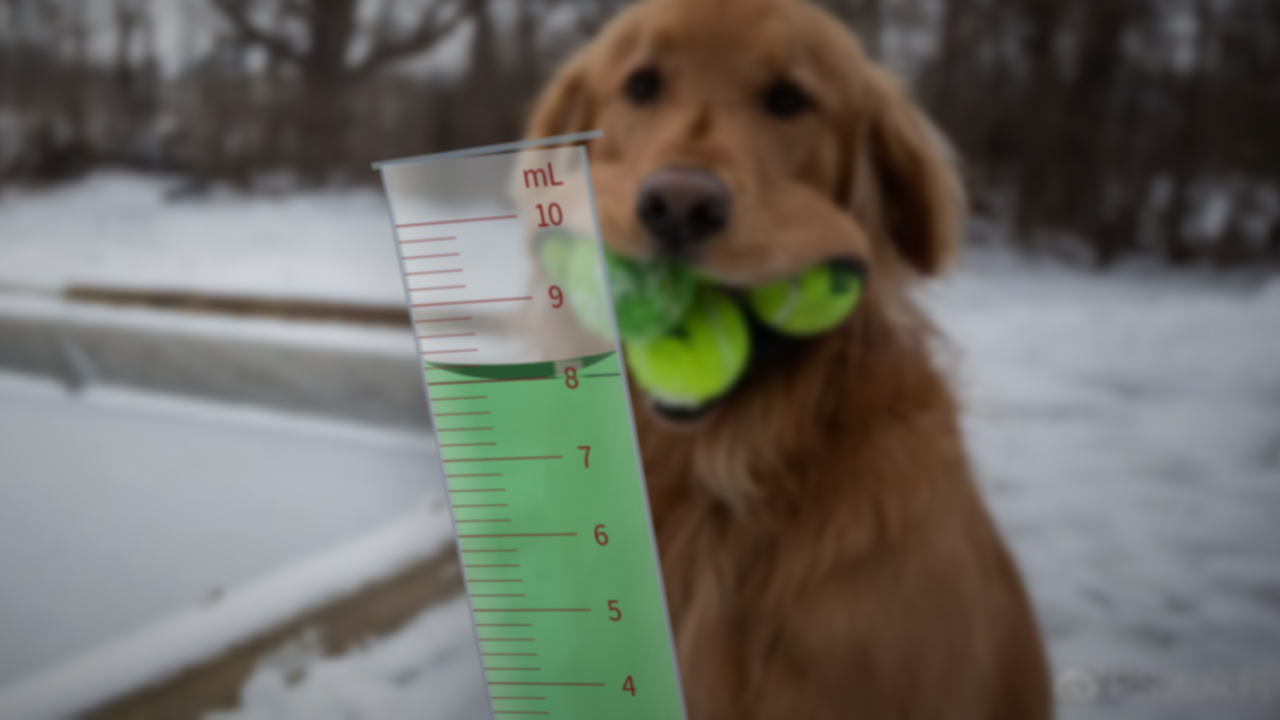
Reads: 8mL
